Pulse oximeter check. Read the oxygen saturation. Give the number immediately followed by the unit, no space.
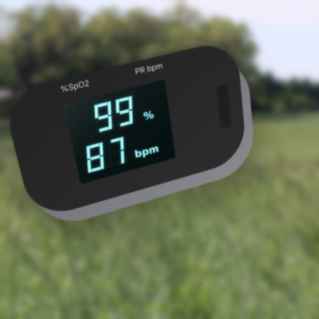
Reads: 99%
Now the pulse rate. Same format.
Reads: 87bpm
